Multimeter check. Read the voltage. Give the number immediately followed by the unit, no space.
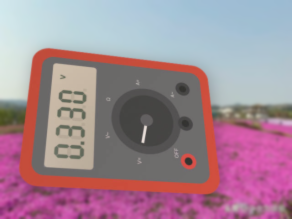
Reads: 0.330V
